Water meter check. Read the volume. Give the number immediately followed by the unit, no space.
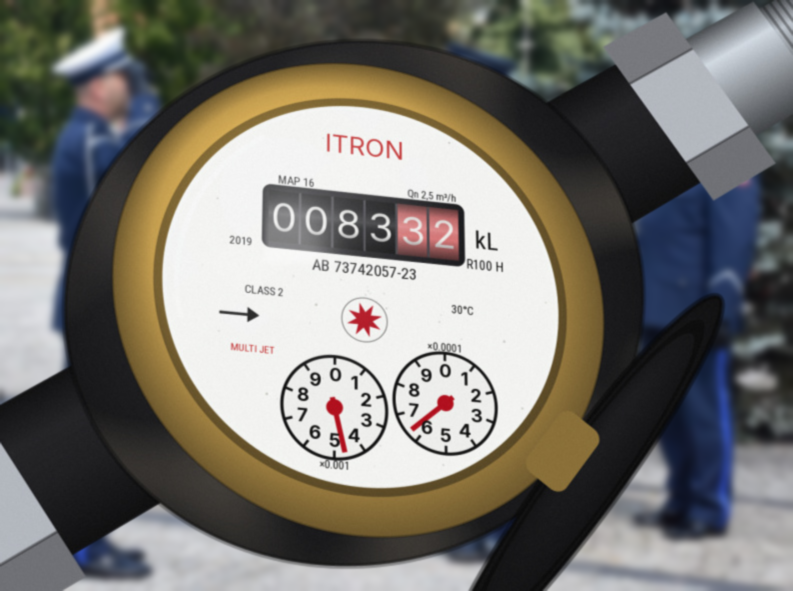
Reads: 83.3246kL
